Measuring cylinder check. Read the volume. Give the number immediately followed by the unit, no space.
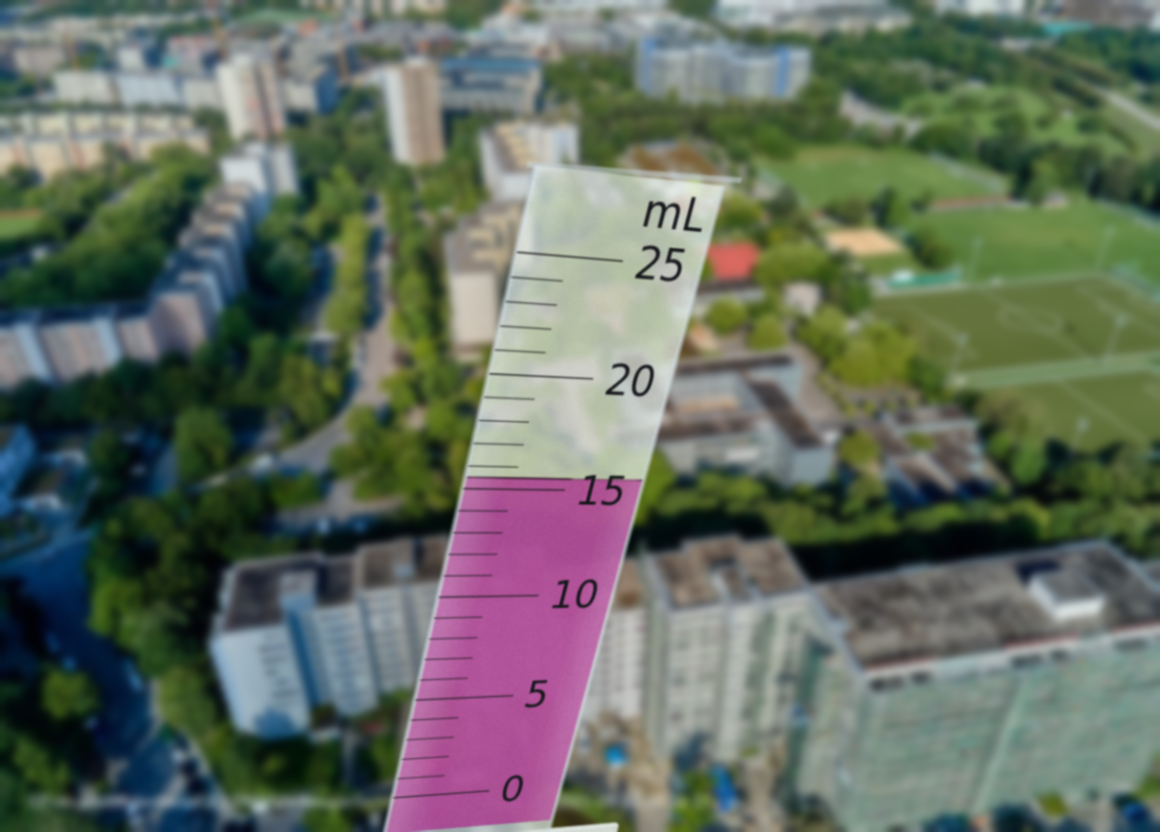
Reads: 15.5mL
